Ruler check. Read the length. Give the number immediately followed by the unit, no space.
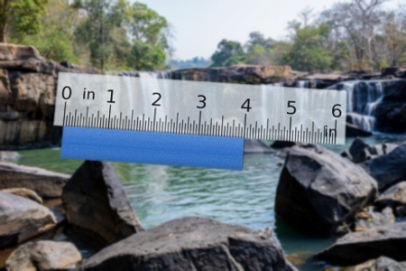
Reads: 4in
